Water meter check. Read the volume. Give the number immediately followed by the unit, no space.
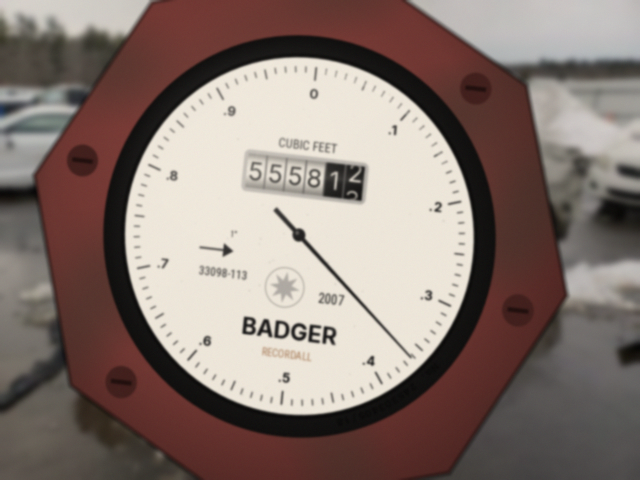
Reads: 555812.36ft³
